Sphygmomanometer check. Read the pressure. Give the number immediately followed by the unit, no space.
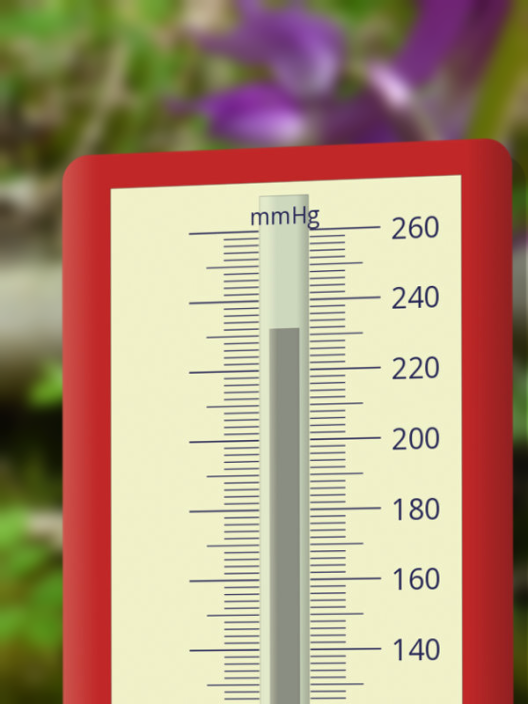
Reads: 232mmHg
